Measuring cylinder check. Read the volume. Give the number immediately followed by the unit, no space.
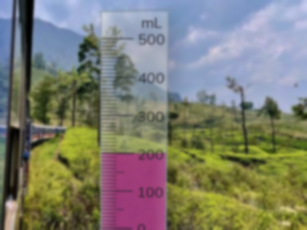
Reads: 200mL
